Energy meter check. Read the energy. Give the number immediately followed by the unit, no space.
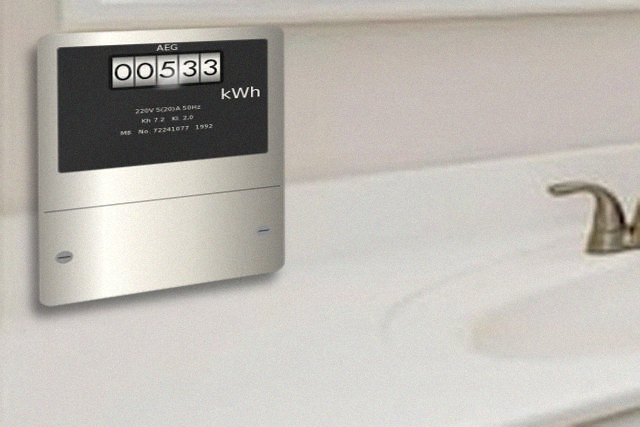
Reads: 533kWh
